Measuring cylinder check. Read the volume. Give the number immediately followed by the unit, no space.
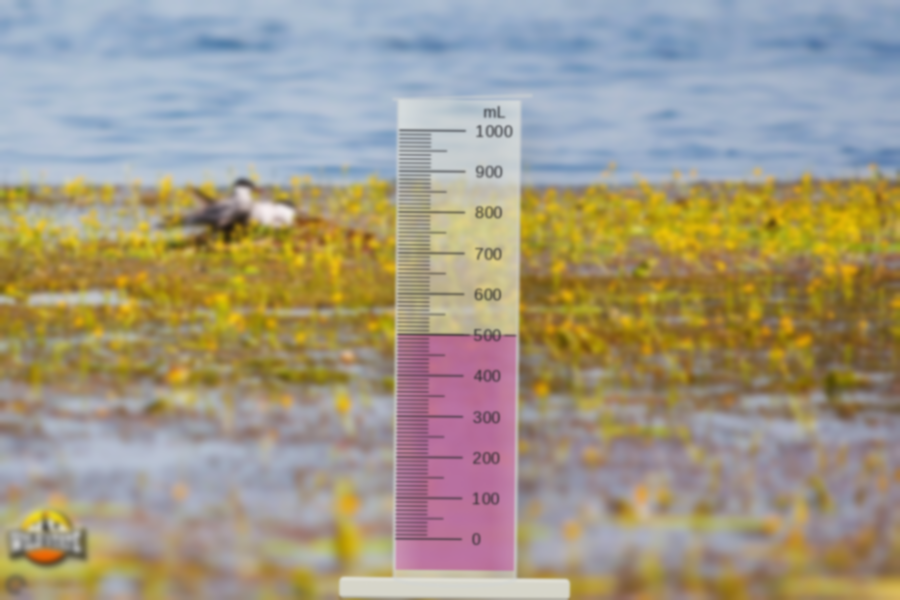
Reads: 500mL
